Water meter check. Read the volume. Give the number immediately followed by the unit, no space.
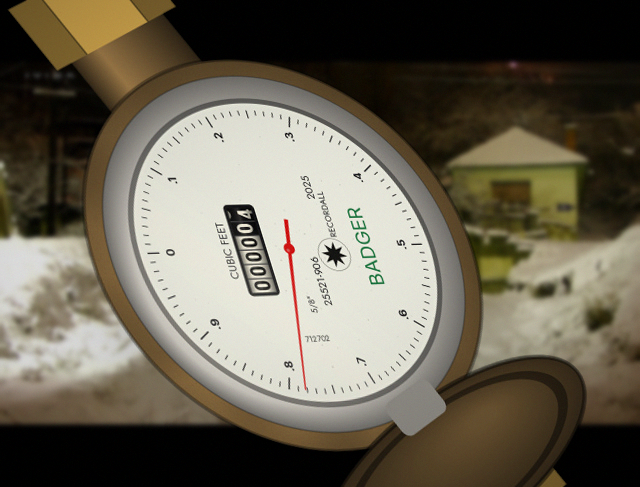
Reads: 3.78ft³
